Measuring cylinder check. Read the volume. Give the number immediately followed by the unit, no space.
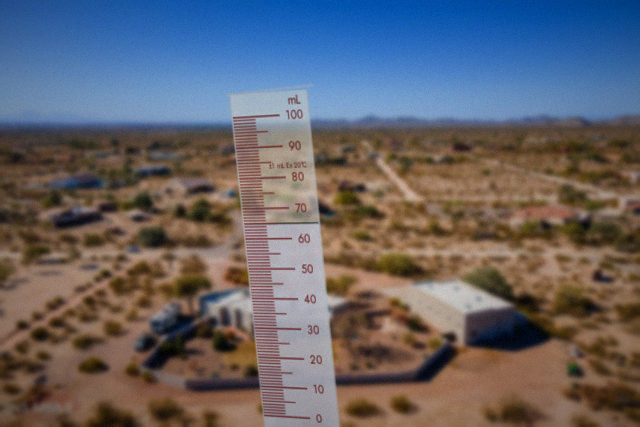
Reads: 65mL
